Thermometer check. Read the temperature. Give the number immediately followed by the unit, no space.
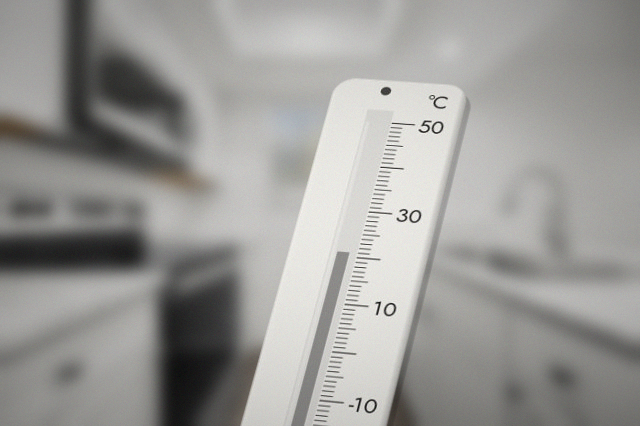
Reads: 21°C
